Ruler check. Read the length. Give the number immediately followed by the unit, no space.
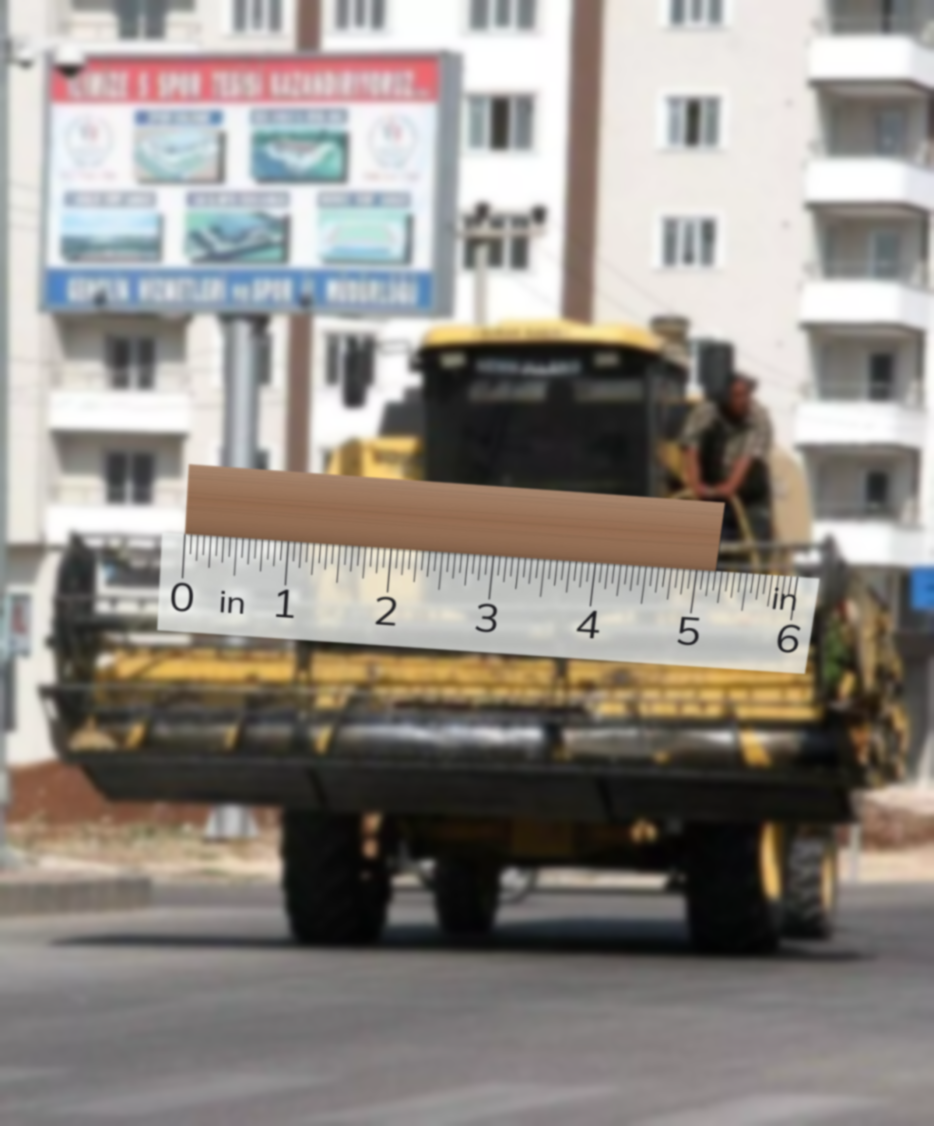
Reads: 5.1875in
